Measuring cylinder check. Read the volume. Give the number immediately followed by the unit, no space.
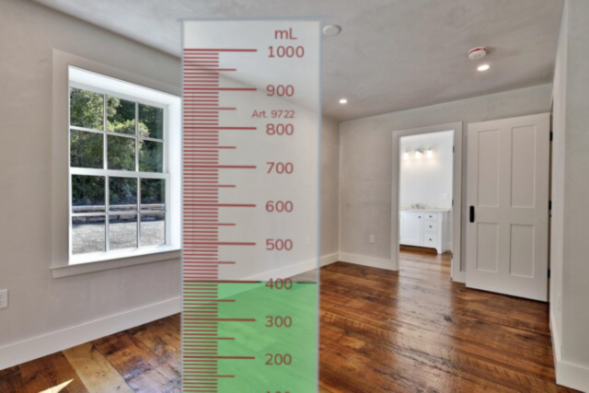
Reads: 400mL
